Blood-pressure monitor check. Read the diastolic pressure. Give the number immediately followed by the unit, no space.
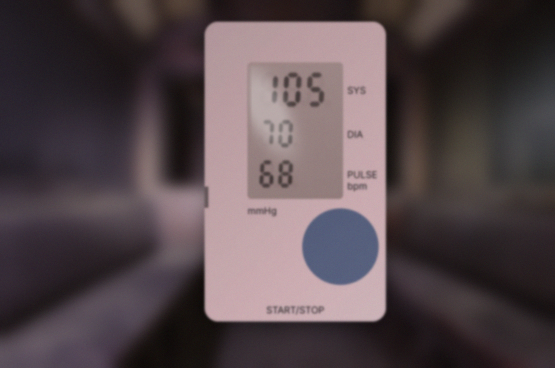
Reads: 70mmHg
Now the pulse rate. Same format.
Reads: 68bpm
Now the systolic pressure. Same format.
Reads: 105mmHg
